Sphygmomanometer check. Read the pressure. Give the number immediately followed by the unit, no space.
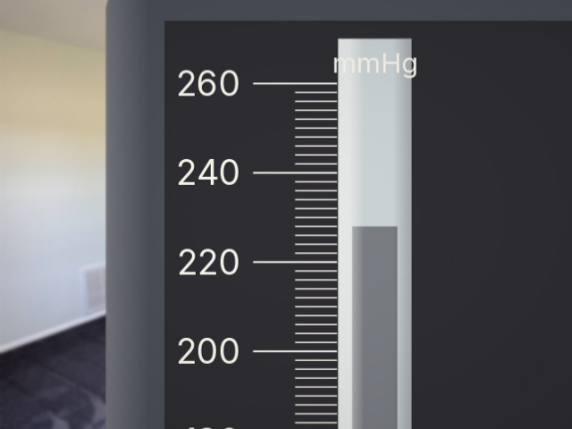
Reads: 228mmHg
